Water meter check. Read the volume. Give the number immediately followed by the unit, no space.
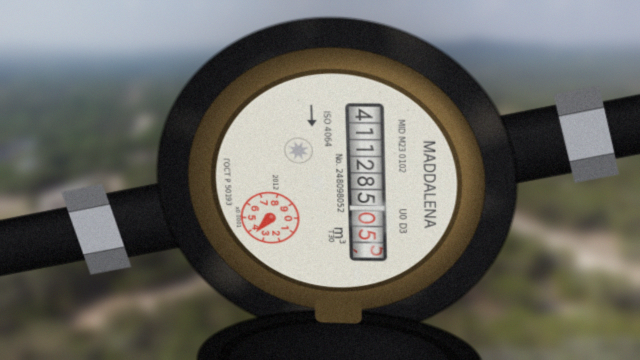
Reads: 411285.0553m³
